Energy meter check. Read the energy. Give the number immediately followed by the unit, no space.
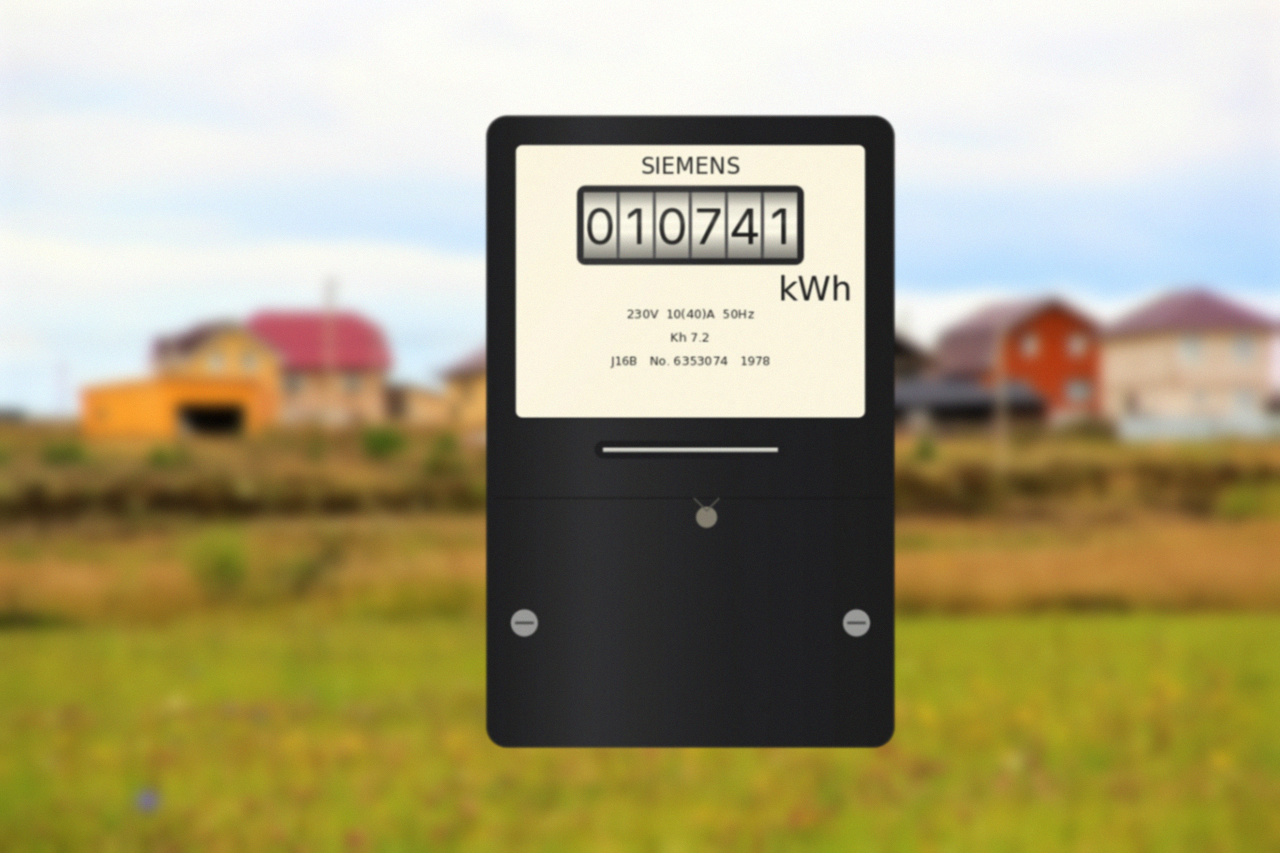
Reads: 10741kWh
